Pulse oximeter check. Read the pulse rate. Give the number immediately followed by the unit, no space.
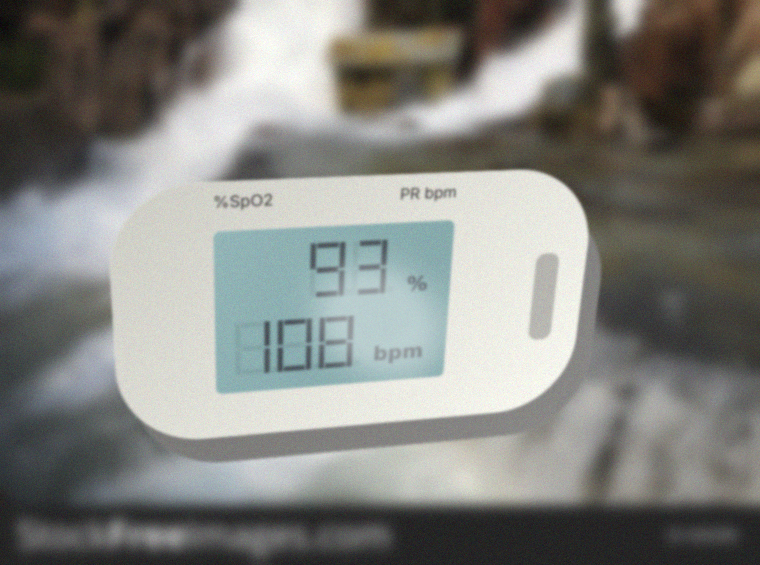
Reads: 108bpm
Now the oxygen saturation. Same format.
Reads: 93%
